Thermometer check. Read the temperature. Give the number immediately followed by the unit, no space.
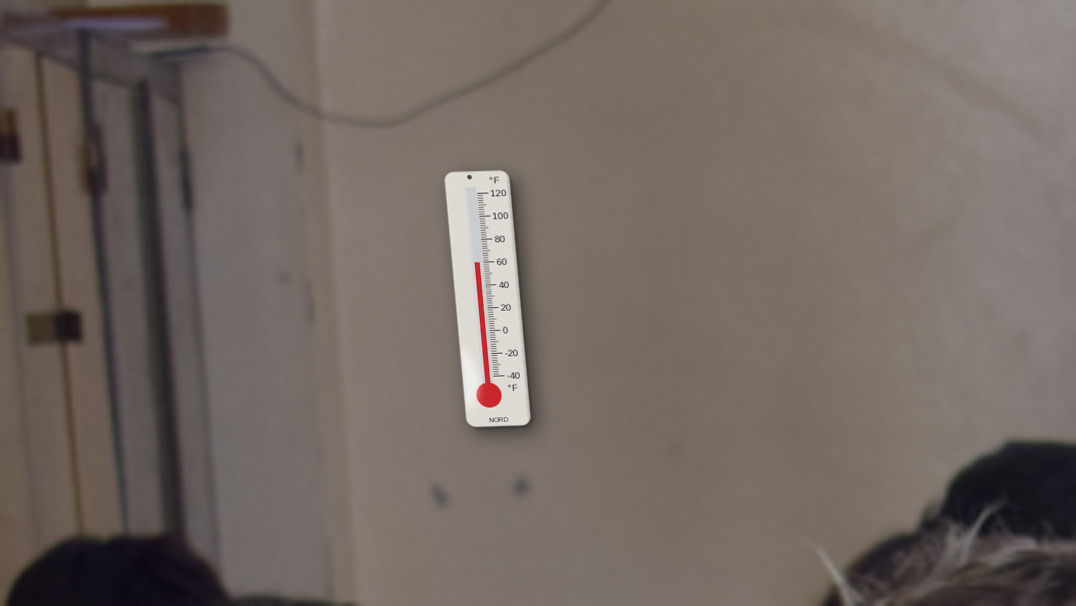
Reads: 60°F
